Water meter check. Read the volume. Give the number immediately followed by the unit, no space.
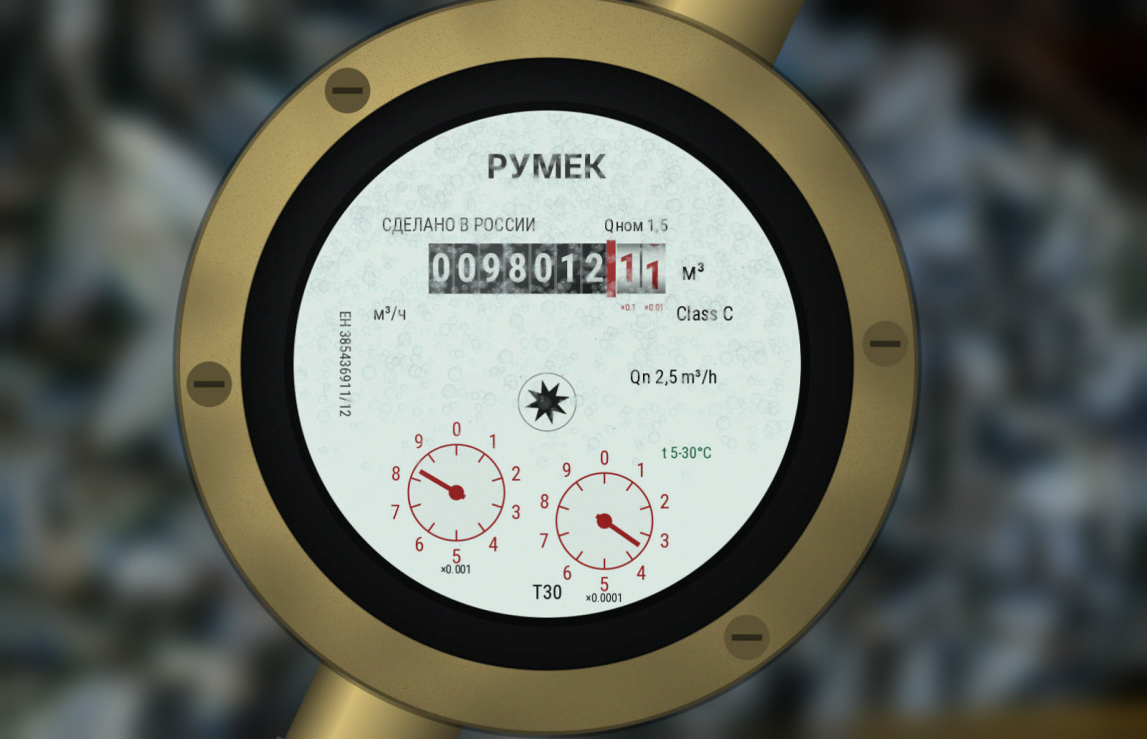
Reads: 98012.1083m³
